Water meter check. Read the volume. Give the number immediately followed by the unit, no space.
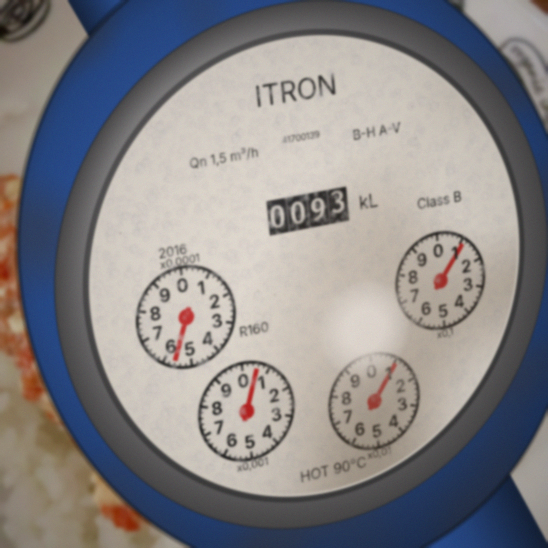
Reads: 93.1105kL
